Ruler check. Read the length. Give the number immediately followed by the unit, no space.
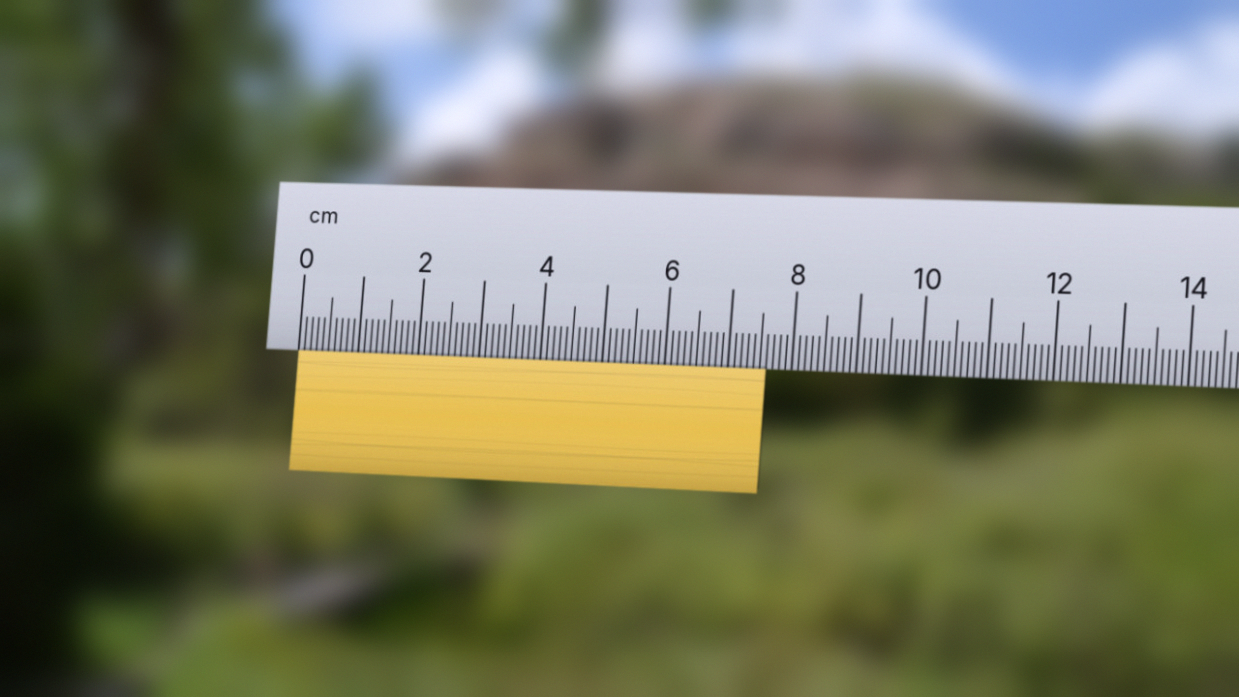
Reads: 7.6cm
